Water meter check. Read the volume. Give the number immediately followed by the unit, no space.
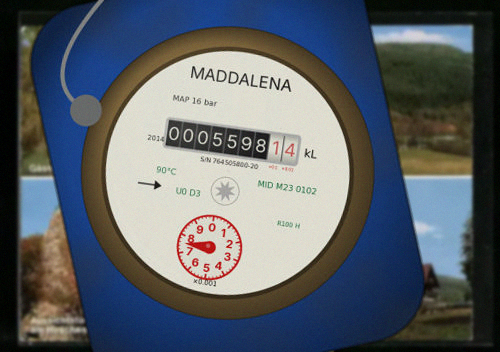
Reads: 5598.147kL
